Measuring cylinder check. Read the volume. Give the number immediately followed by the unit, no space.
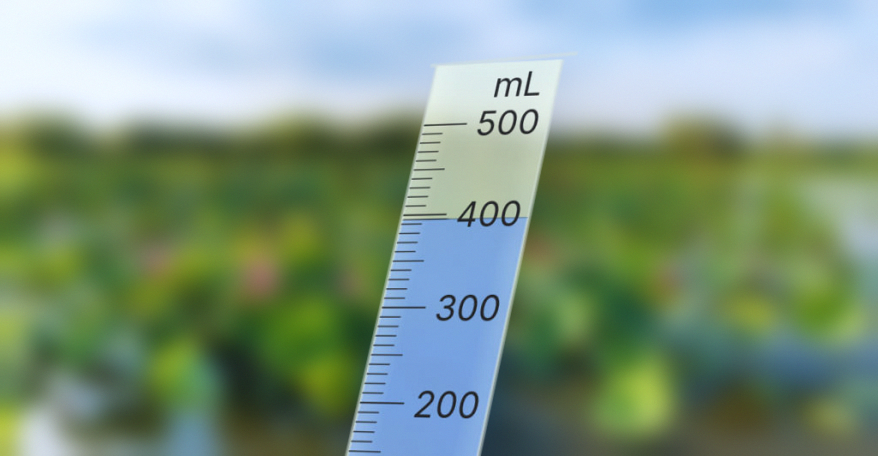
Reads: 395mL
